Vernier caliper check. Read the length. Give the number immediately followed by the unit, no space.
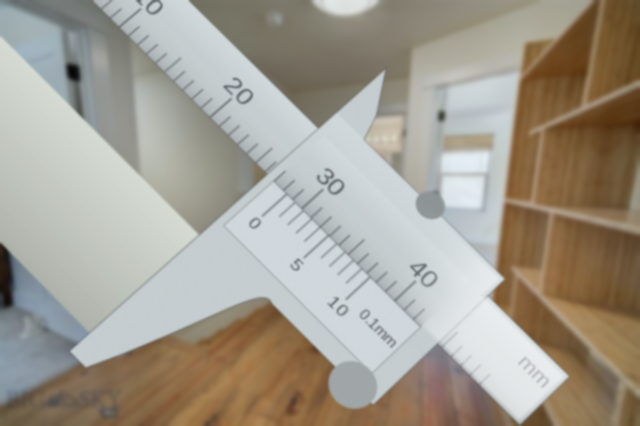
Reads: 28.4mm
